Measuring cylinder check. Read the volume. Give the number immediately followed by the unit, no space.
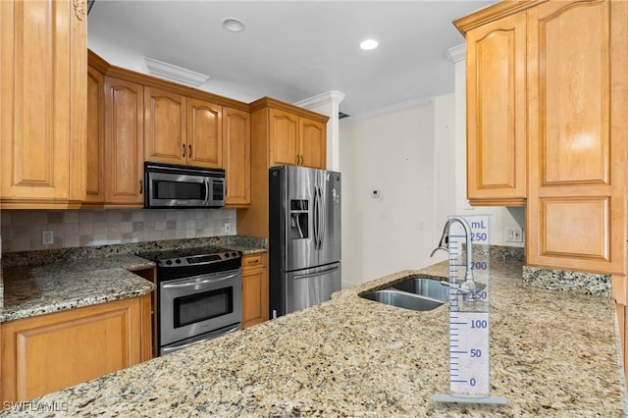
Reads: 120mL
